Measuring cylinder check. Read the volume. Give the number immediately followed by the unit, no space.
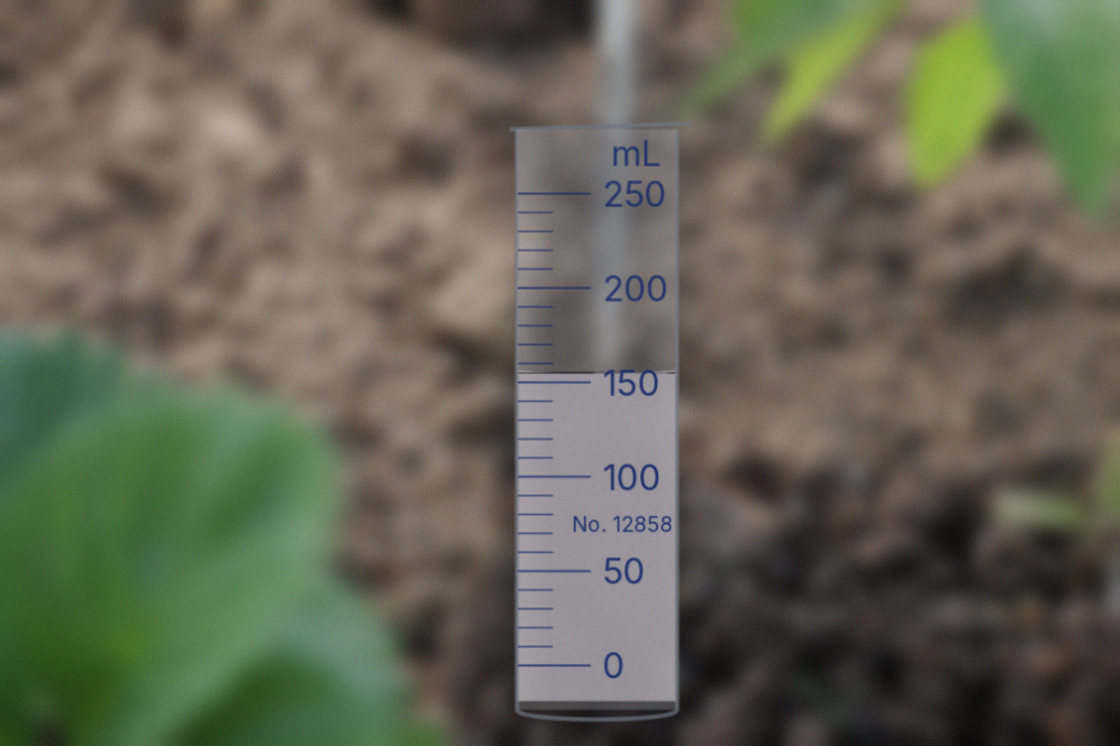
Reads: 155mL
